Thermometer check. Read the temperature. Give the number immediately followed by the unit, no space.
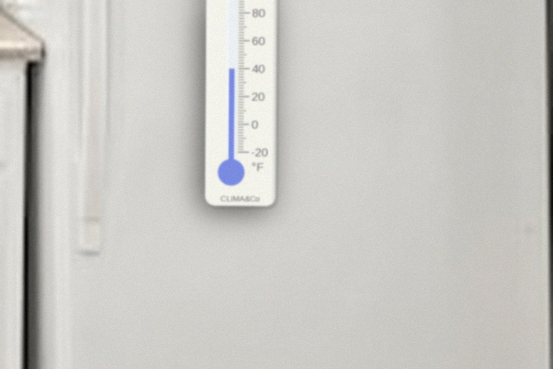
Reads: 40°F
